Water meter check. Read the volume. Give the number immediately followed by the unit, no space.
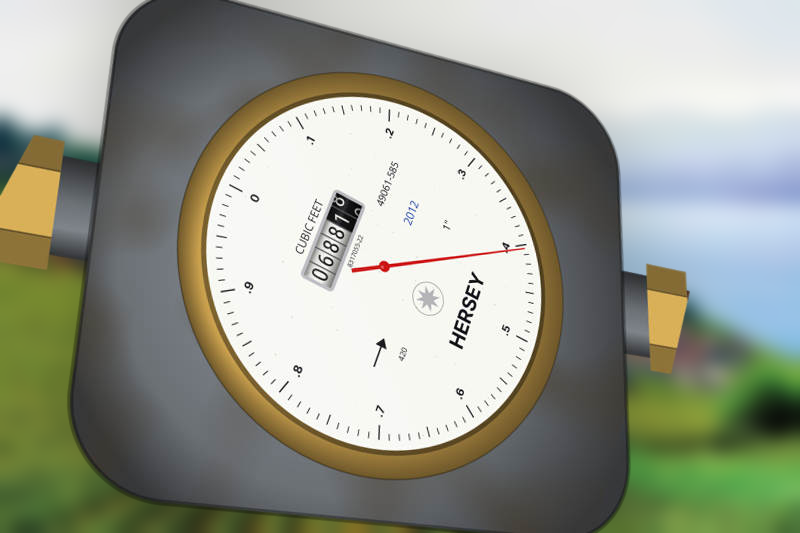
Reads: 68818.40ft³
